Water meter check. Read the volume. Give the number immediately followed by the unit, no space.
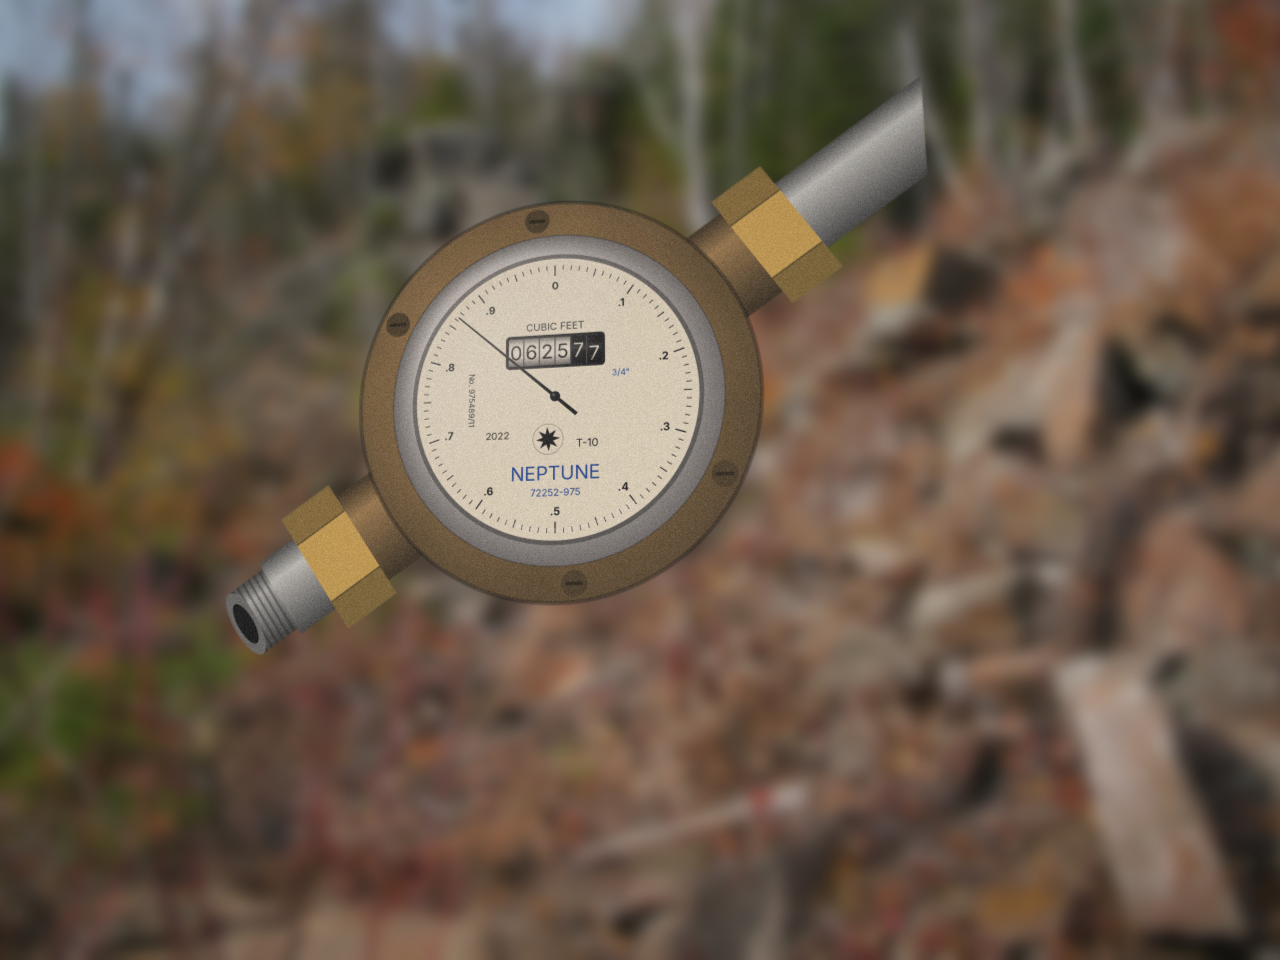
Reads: 62576.86ft³
